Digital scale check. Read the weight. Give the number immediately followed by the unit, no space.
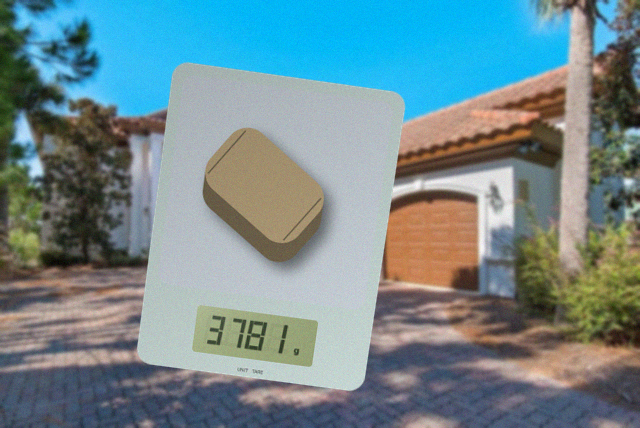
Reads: 3781g
